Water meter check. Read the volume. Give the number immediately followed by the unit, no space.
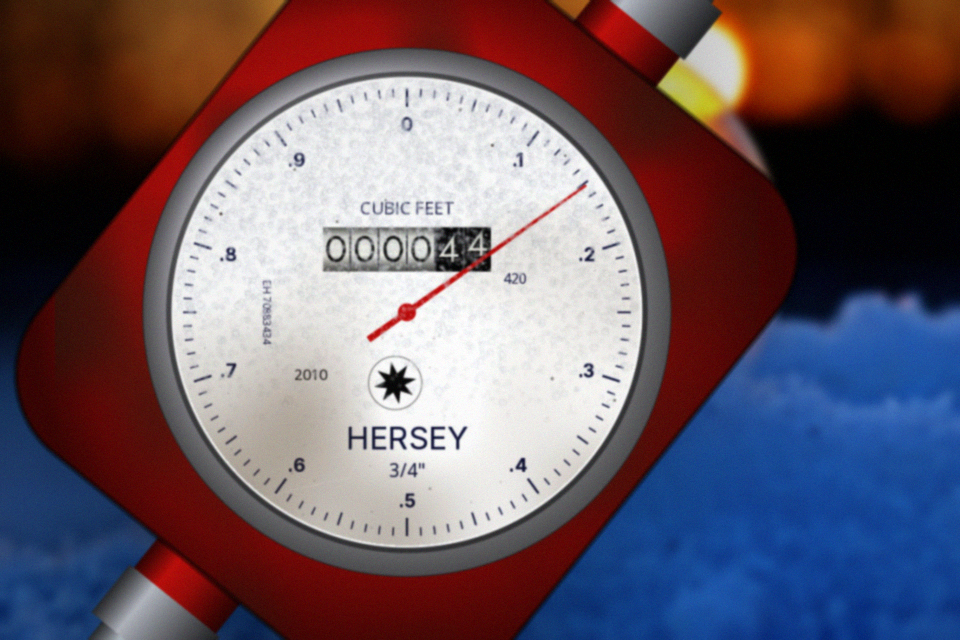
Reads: 44.15ft³
